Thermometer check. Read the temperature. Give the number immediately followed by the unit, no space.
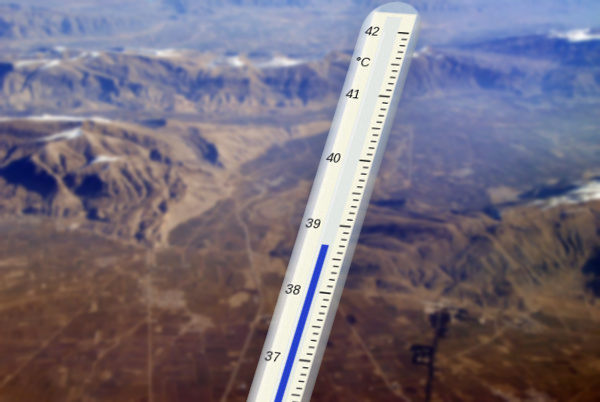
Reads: 38.7°C
